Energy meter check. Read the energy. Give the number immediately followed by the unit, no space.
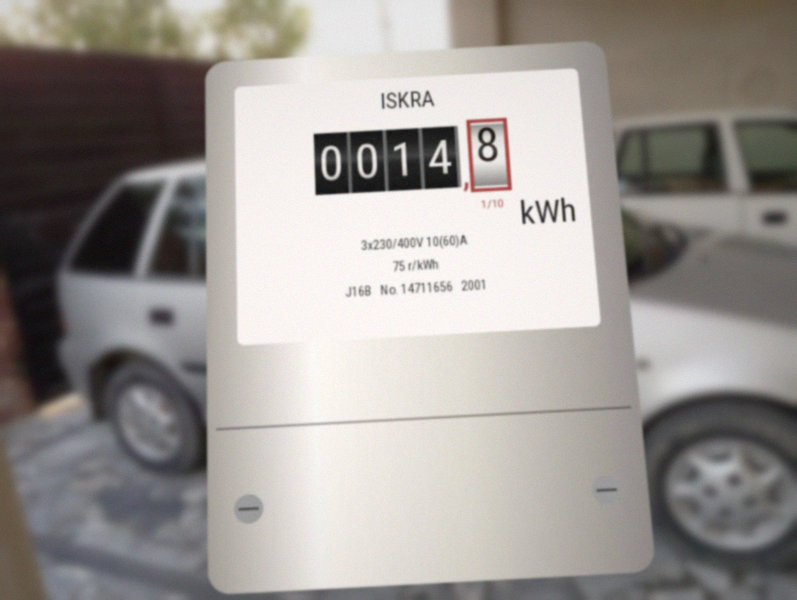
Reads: 14.8kWh
